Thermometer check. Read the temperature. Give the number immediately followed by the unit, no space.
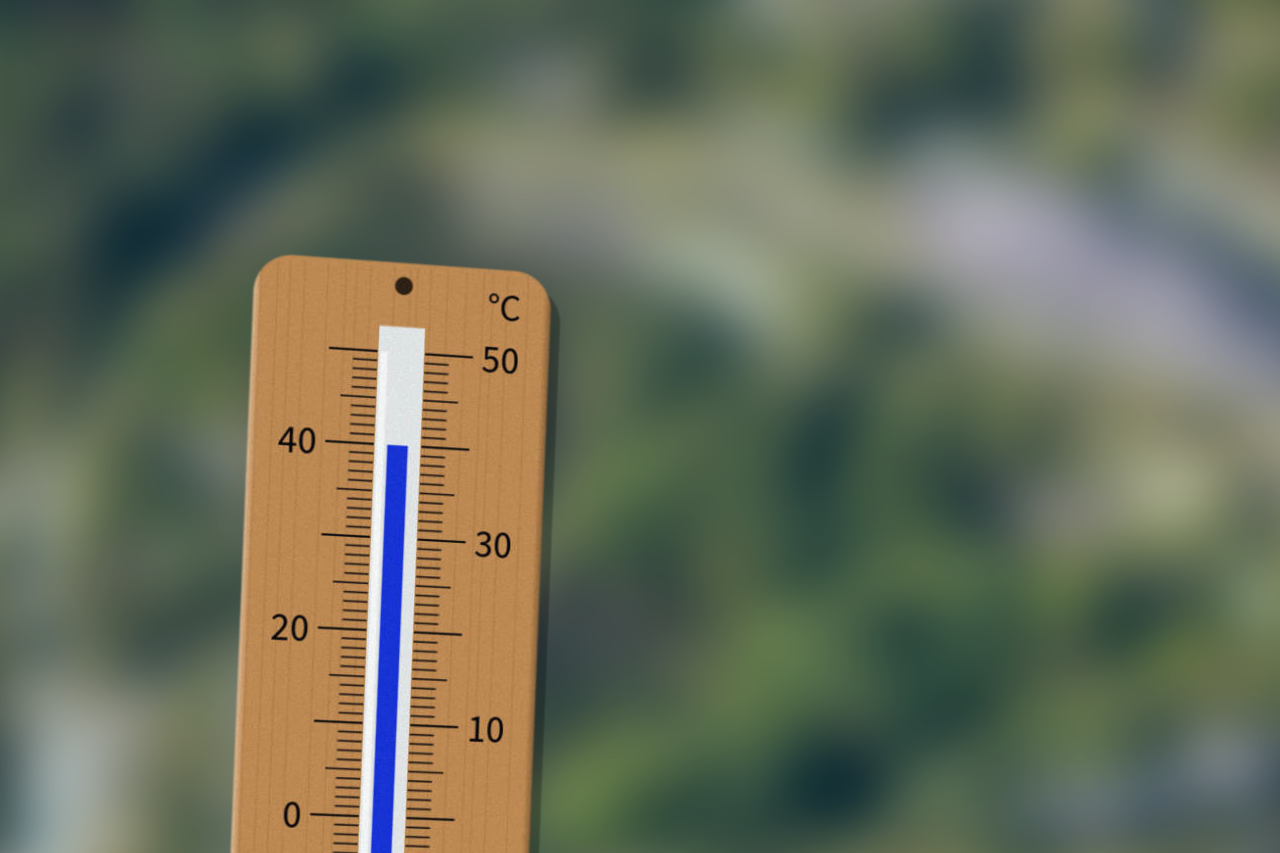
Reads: 40°C
